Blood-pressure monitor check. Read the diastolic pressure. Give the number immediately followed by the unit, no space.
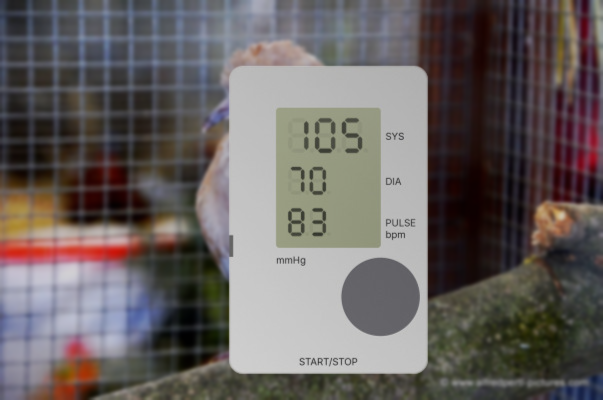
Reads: 70mmHg
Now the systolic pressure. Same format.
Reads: 105mmHg
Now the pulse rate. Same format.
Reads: 83bpm
